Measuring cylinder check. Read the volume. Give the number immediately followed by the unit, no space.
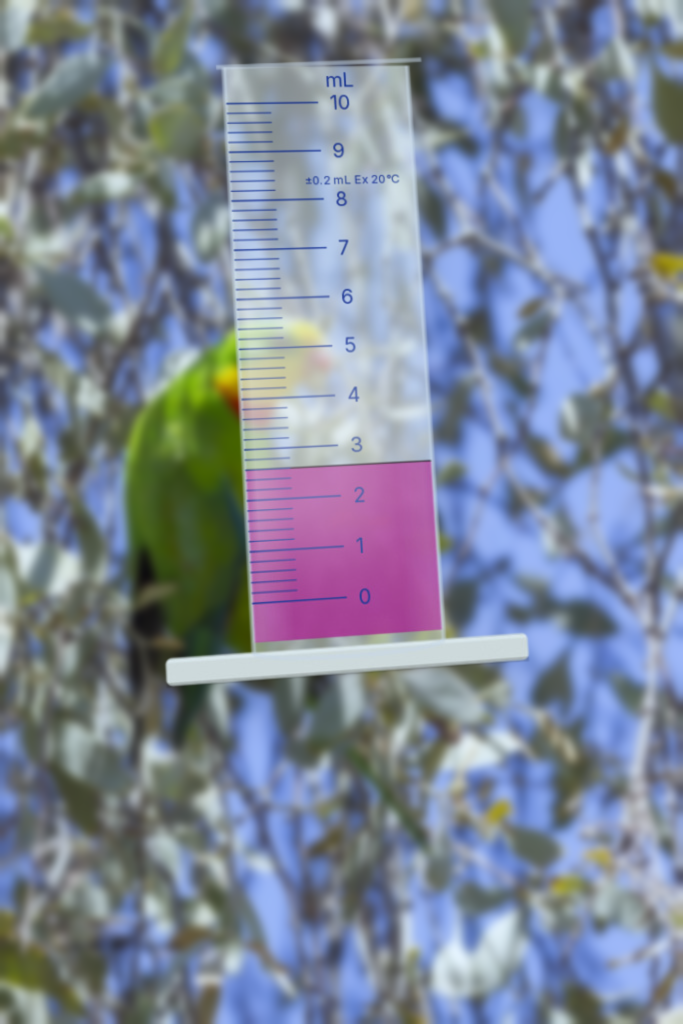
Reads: 2.6mL
